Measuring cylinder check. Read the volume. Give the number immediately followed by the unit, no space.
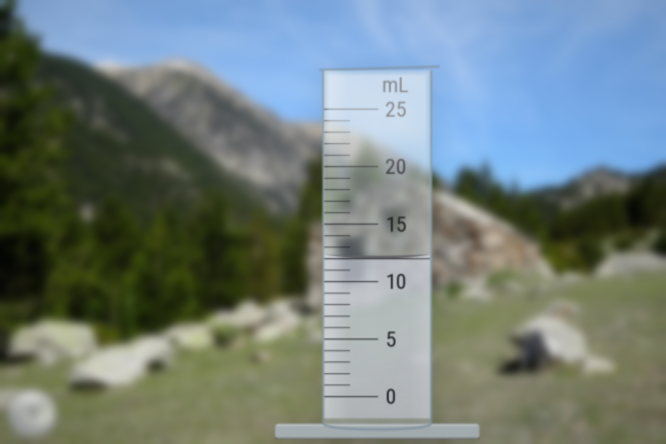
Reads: 12mL
